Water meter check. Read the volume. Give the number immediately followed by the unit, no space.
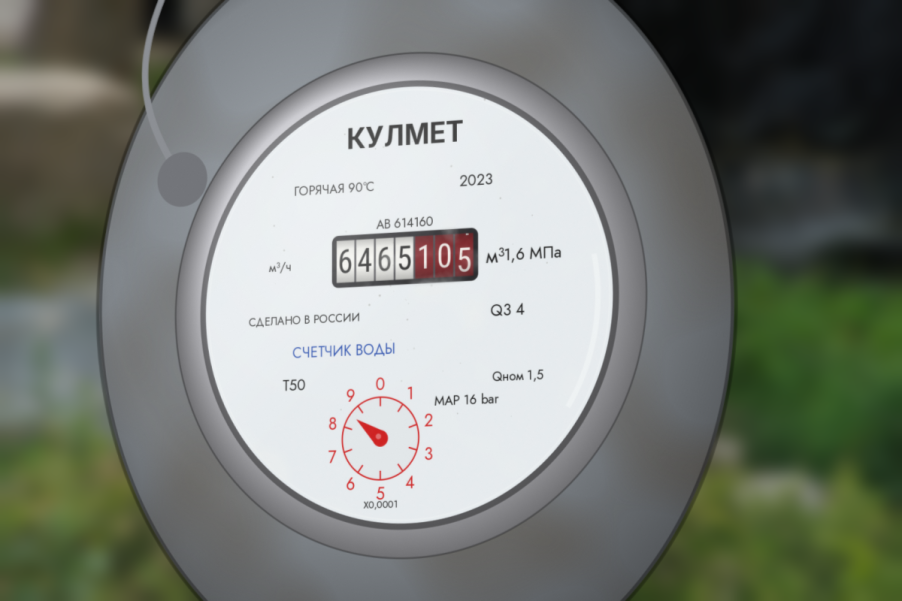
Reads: 6465.1048m³
